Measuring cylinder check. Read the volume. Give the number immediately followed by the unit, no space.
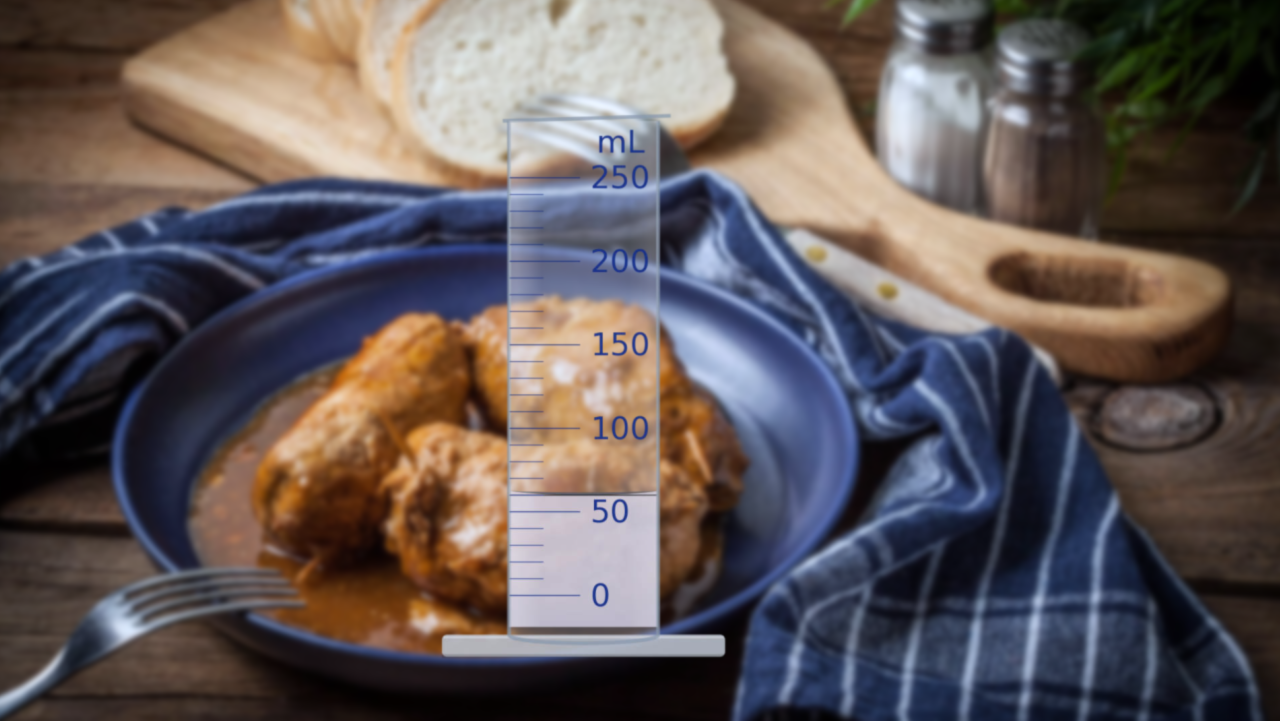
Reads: 60mL
